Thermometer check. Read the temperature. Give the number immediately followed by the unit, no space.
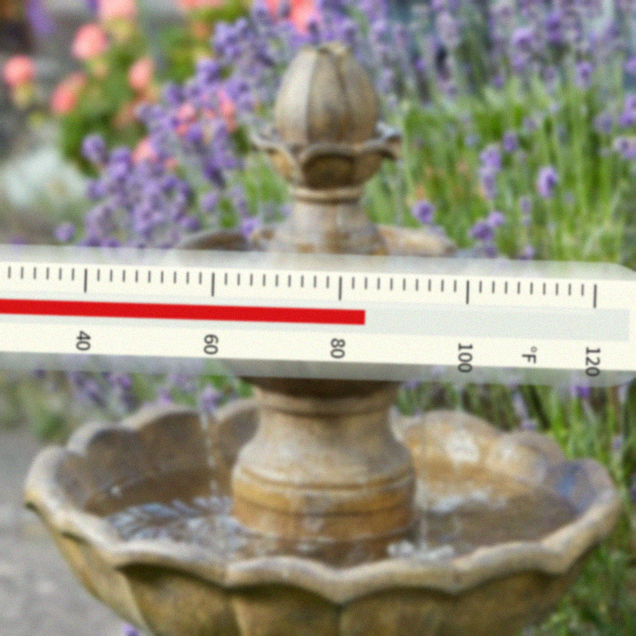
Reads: 84°F
